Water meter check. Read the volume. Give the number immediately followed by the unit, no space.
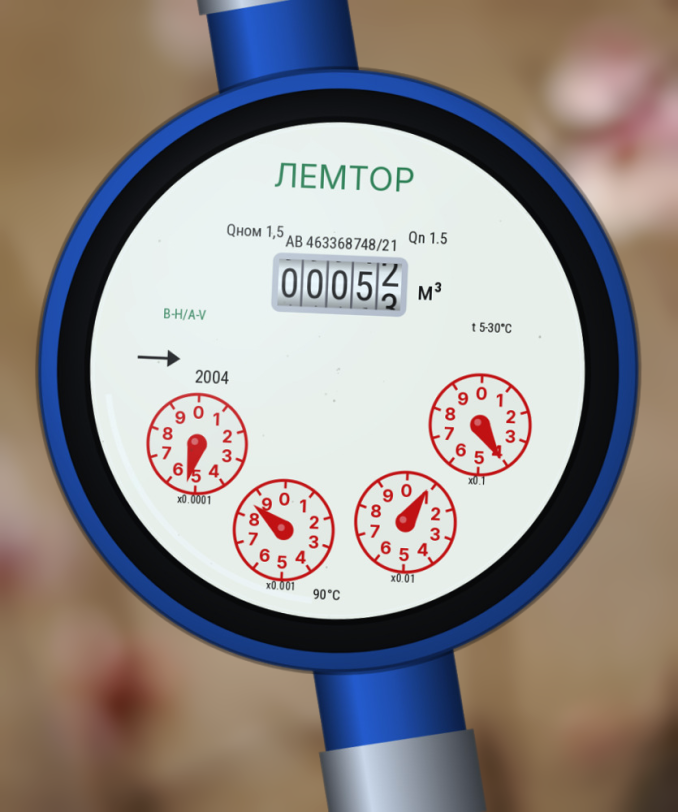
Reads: 52.4085m³
